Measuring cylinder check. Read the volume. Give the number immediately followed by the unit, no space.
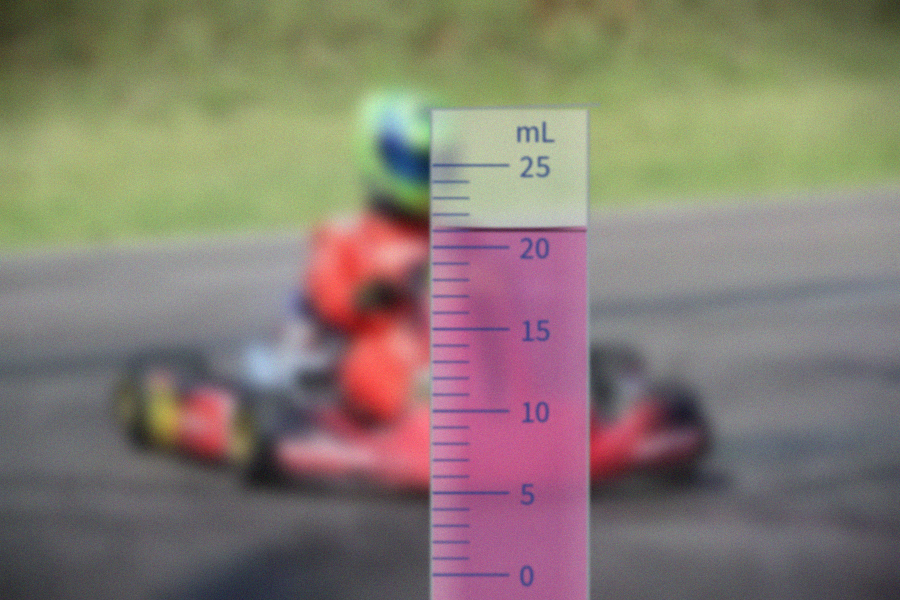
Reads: 21mL
